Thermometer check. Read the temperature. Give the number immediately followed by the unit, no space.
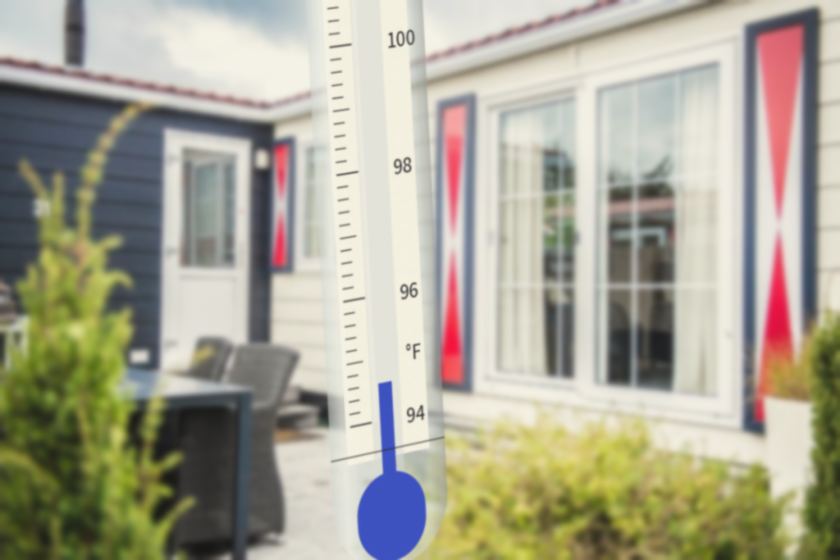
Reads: 94.6°F
